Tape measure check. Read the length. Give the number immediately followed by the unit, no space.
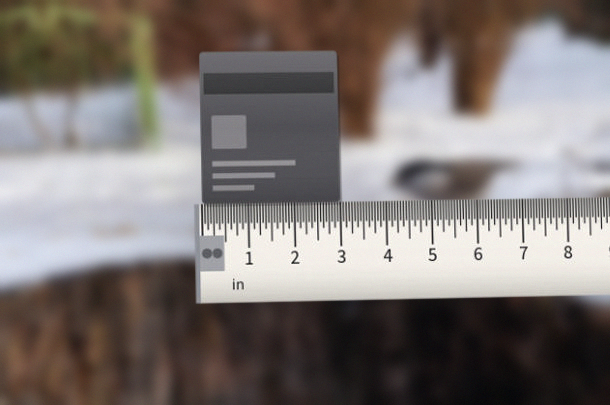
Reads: 3in
